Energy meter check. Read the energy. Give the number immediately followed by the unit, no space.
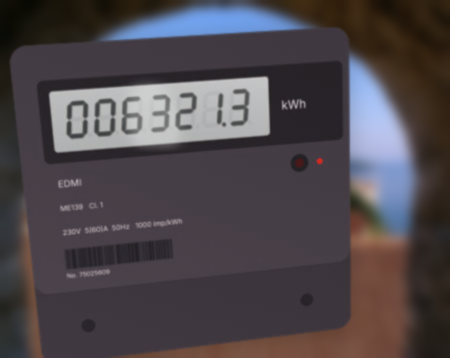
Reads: 6321.3kWh
